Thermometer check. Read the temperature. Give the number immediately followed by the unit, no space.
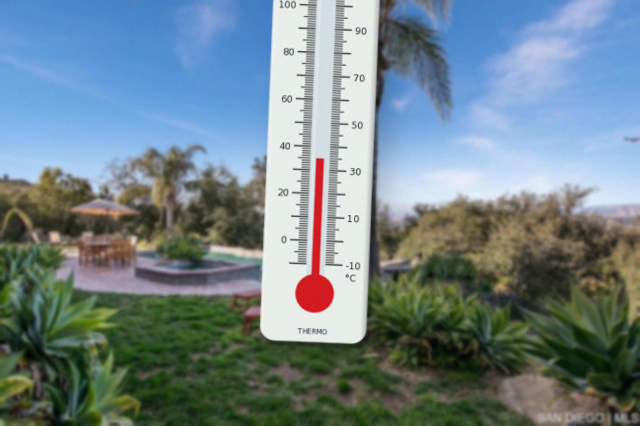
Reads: 35°C
